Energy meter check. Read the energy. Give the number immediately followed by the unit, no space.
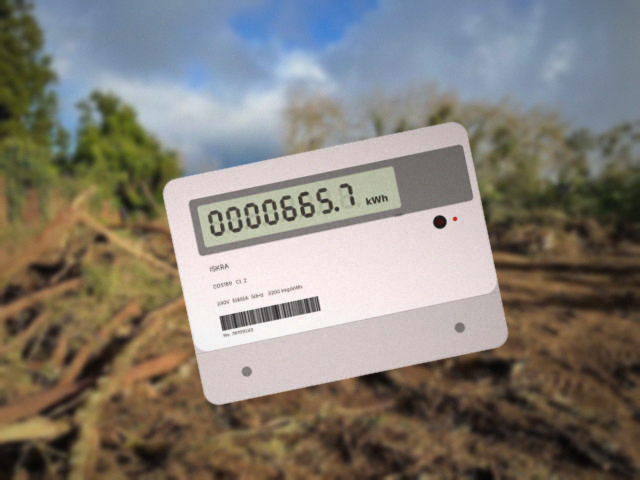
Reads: 665.7kWh
